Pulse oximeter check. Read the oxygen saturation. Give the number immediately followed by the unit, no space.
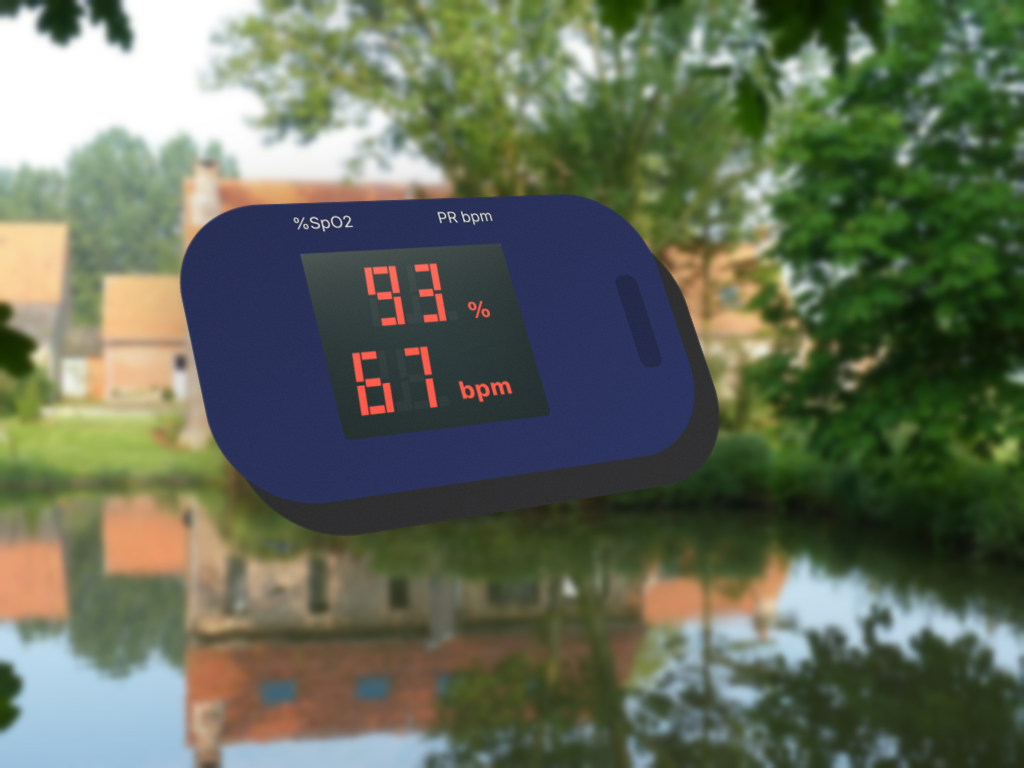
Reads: 93%
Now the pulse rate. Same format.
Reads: 67bpm
